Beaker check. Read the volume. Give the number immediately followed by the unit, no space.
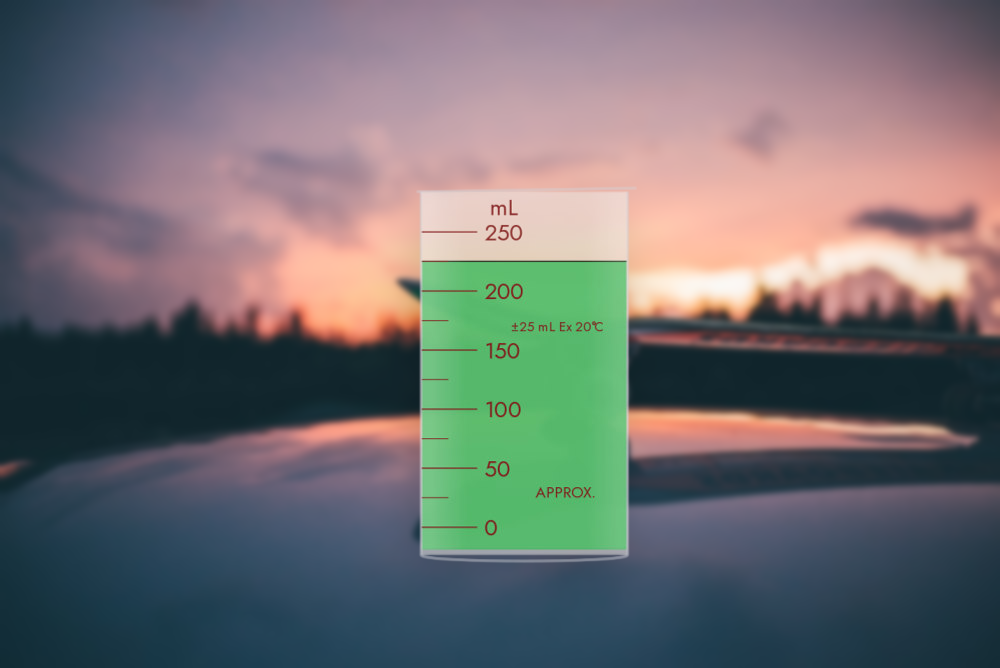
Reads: 225mL
